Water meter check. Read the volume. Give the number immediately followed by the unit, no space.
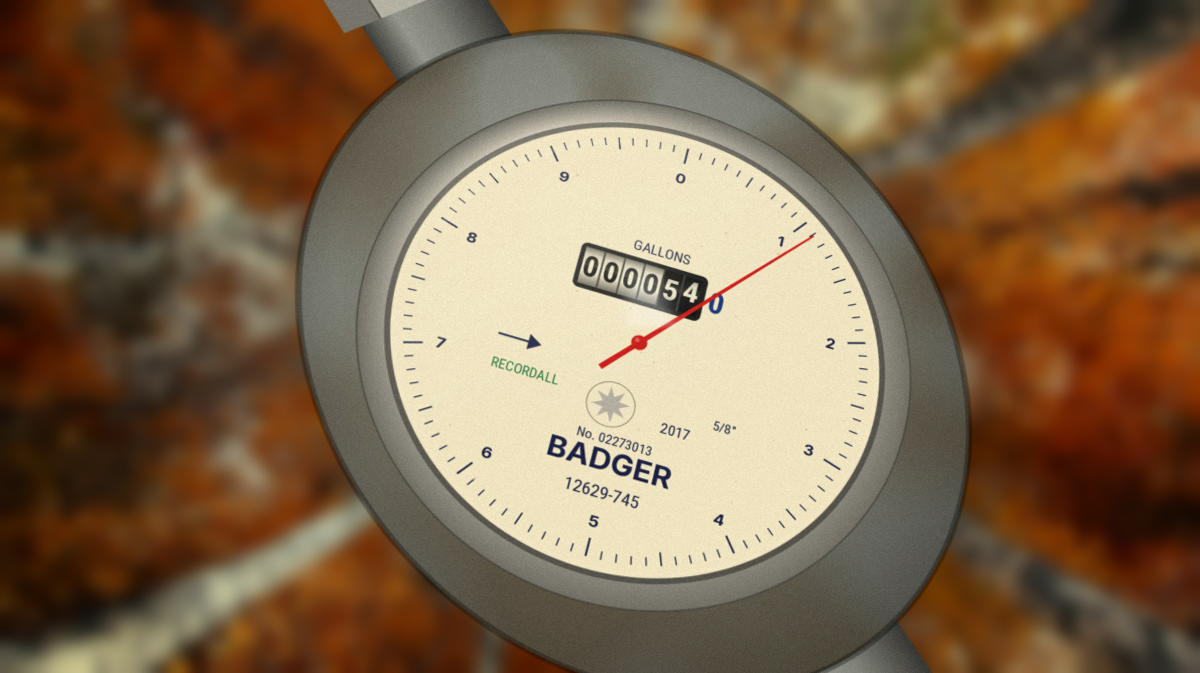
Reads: 541.1gal
